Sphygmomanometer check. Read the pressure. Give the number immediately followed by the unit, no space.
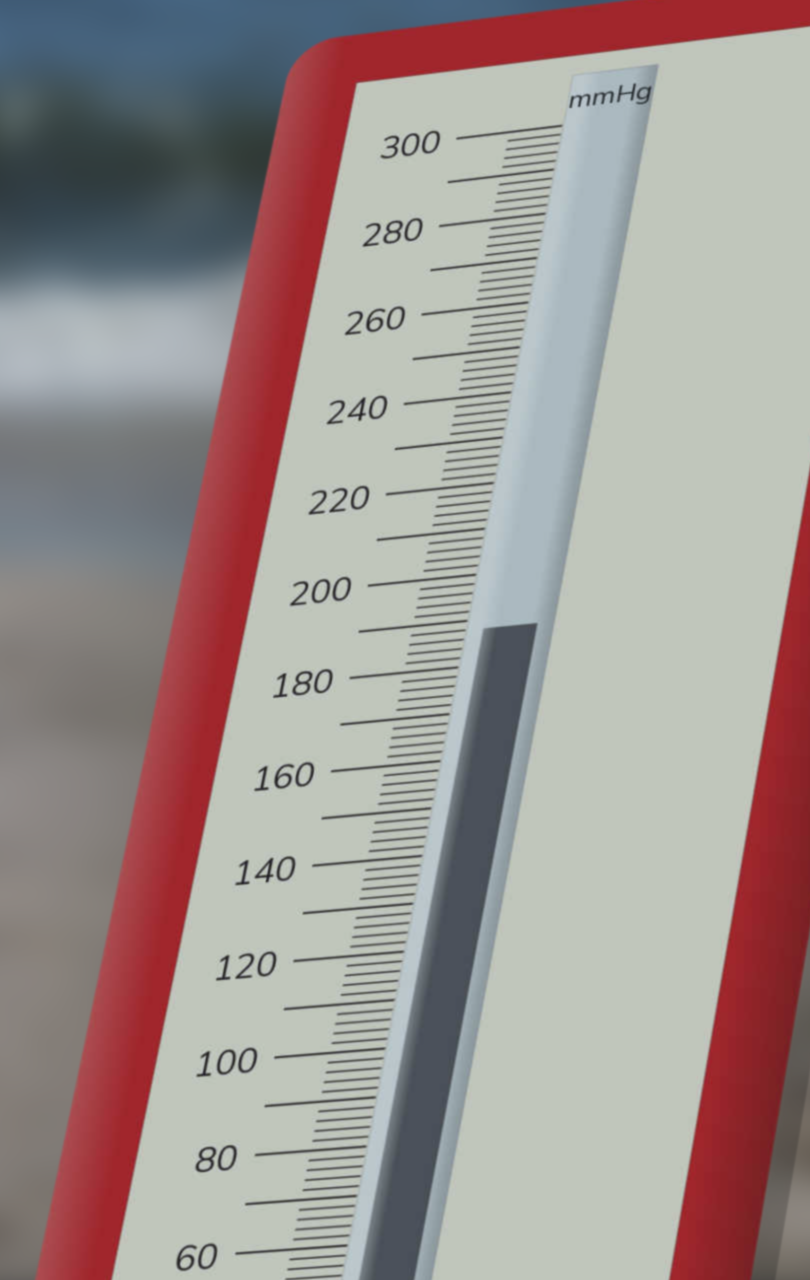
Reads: 188mmHg
